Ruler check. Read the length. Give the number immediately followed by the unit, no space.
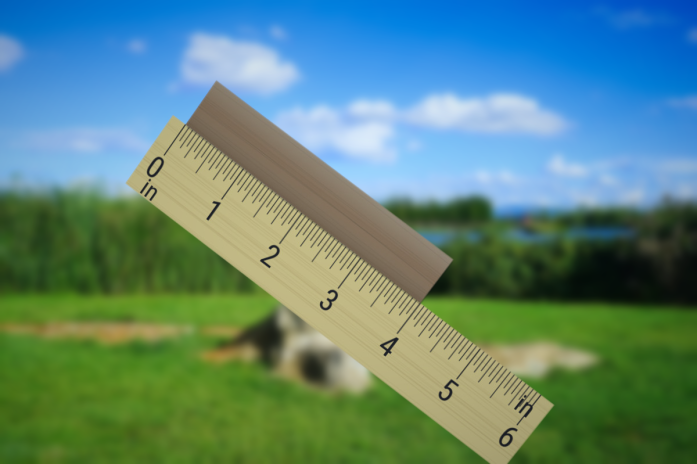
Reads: 4in
